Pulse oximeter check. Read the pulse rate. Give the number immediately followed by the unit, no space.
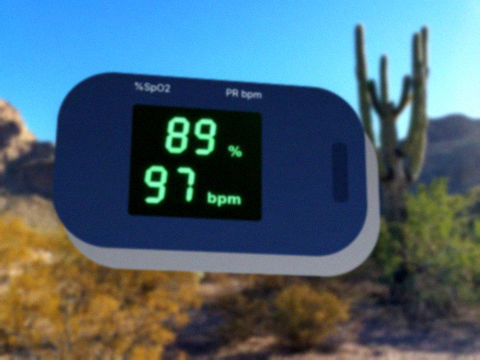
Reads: 97bpm
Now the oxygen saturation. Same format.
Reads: 89%
